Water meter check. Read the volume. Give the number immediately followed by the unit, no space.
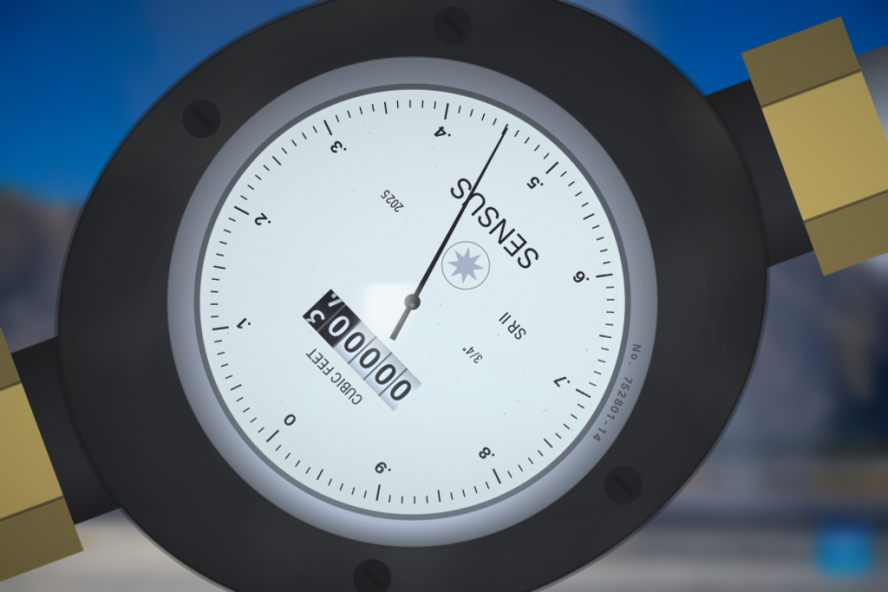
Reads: 3.45ft³
